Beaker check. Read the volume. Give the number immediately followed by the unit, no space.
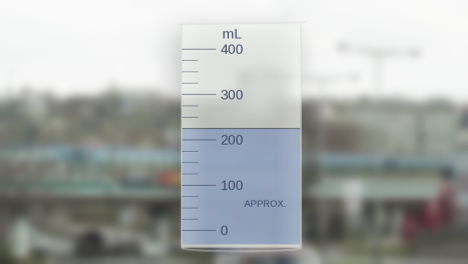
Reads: 225mL
